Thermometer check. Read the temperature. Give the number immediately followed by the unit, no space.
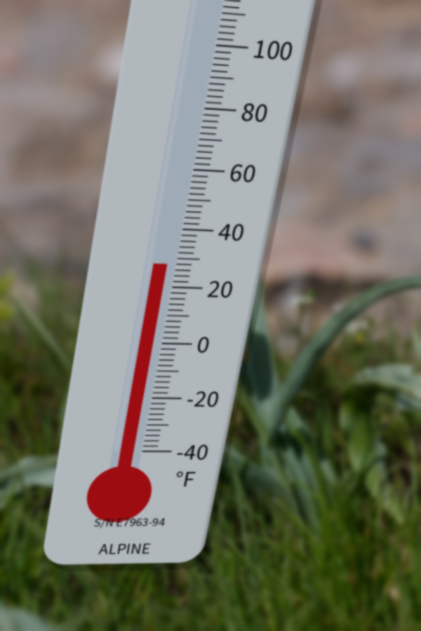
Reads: 28°F
